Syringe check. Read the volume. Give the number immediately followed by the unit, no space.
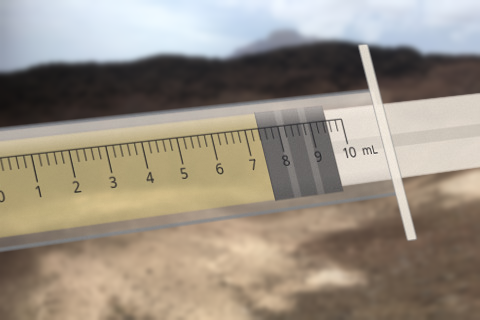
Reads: 7.4mL
